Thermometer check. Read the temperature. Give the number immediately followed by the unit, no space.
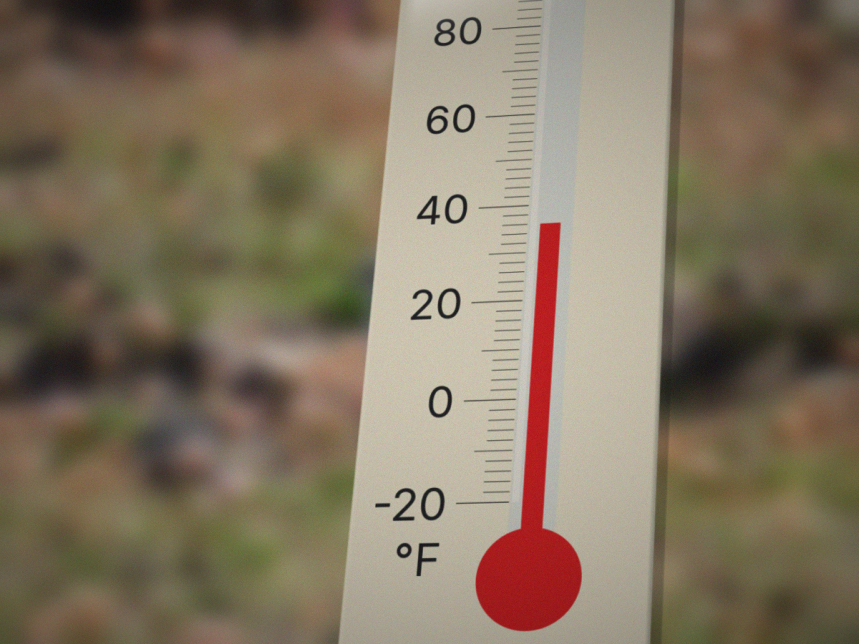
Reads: 36°F
